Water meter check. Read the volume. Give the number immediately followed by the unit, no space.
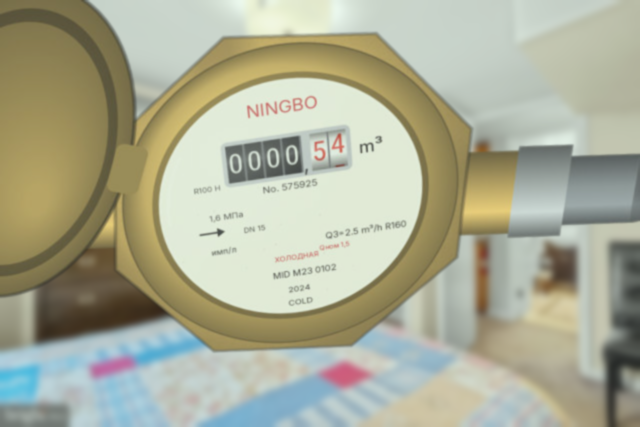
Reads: 0.54m³
